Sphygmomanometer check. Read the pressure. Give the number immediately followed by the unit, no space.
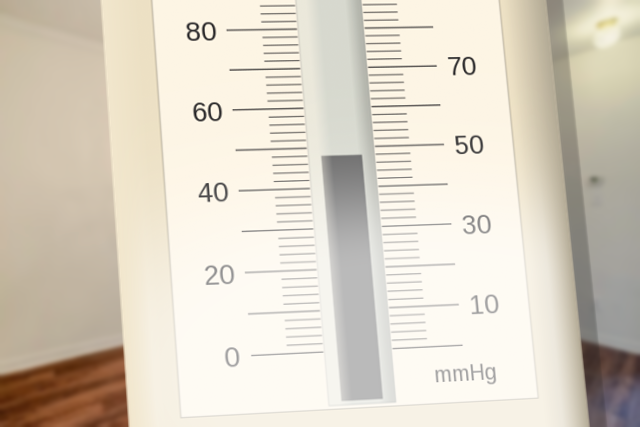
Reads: 48mmHg
